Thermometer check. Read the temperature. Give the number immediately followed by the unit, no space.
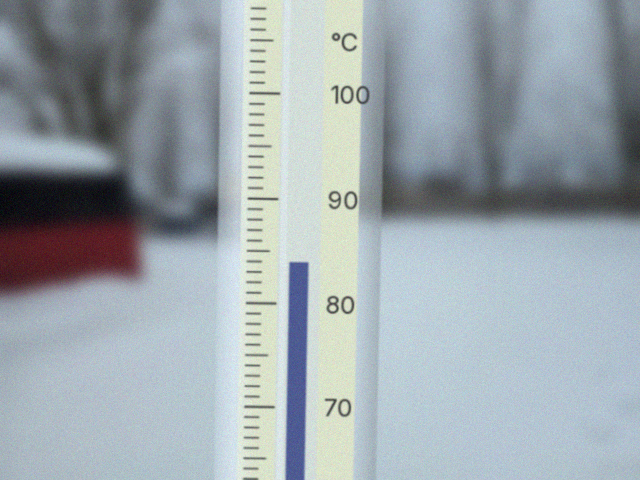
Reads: 84°C
